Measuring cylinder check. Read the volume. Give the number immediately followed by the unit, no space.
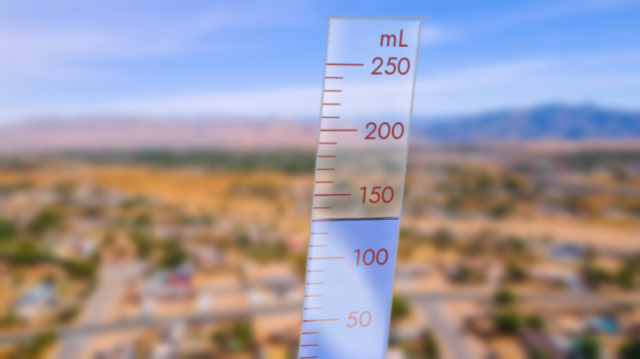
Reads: 130mL
